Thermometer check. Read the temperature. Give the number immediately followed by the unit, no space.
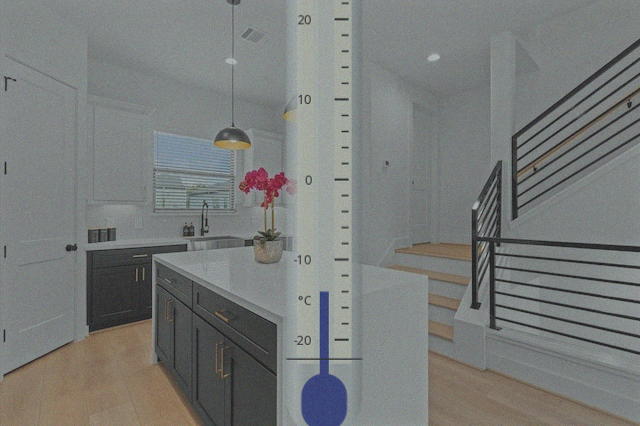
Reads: -14°C
